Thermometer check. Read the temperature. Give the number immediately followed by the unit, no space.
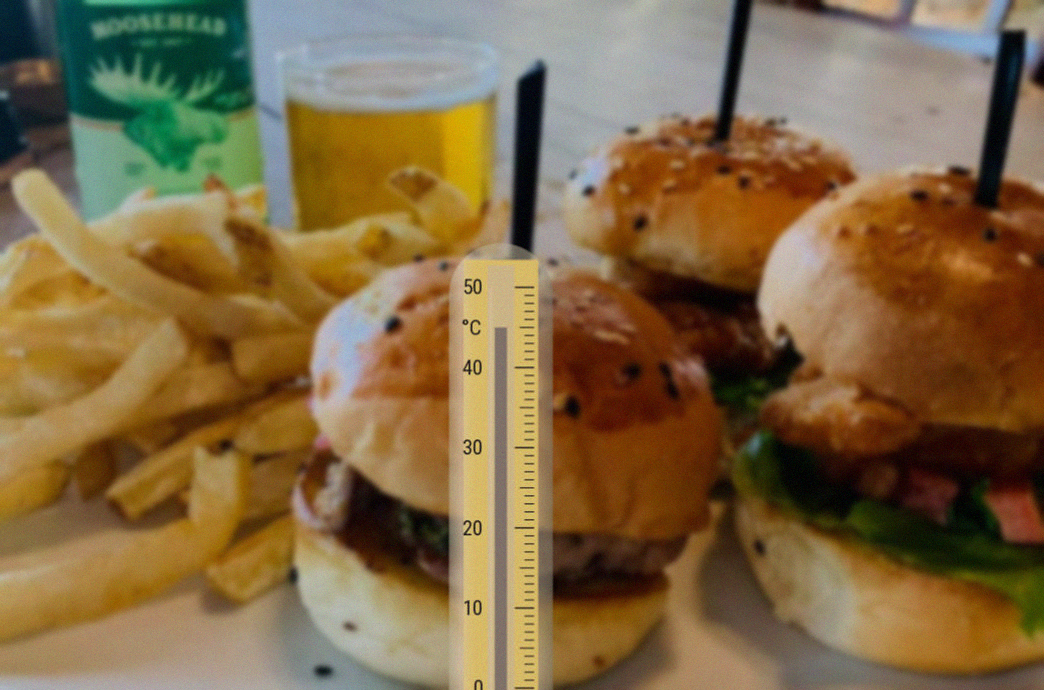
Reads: 45°C
